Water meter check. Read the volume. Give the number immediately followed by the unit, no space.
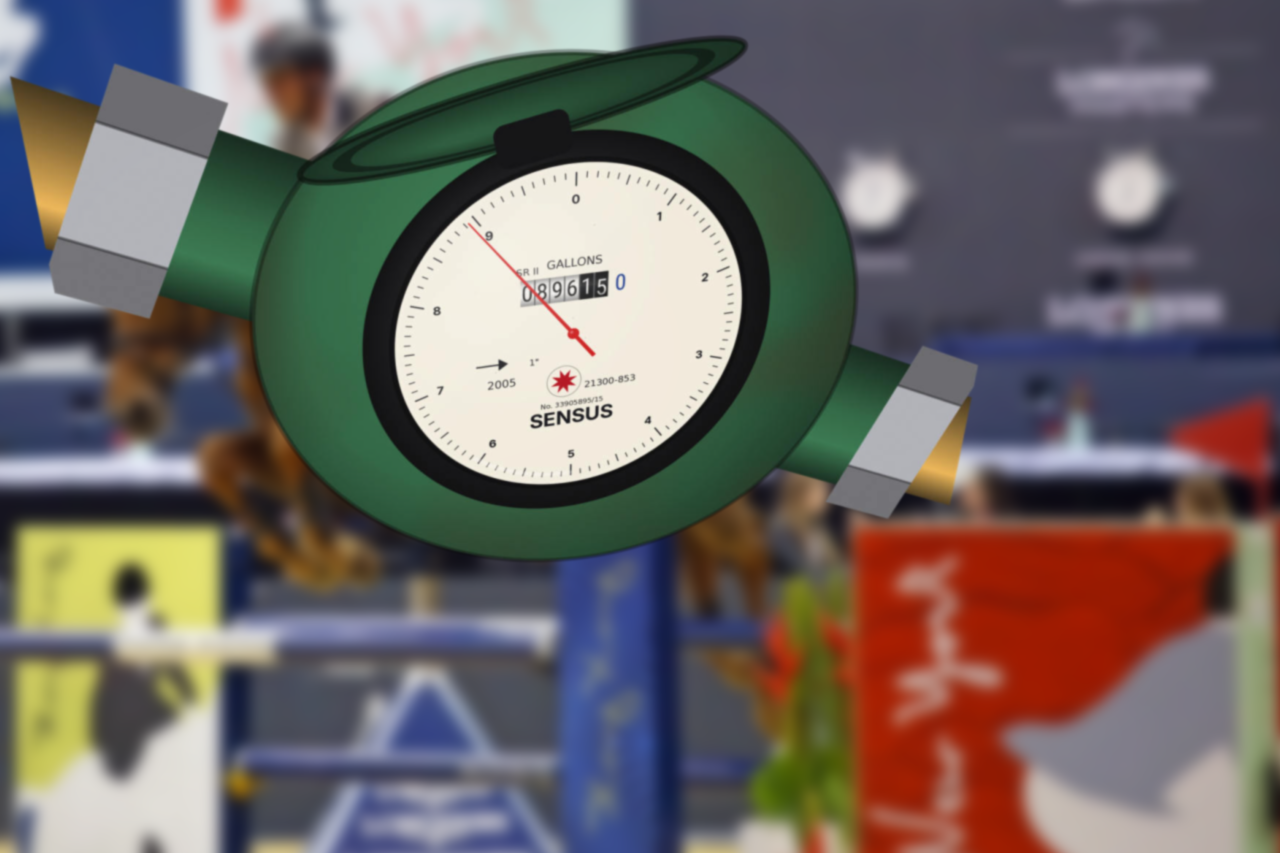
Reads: 896148.9gal
